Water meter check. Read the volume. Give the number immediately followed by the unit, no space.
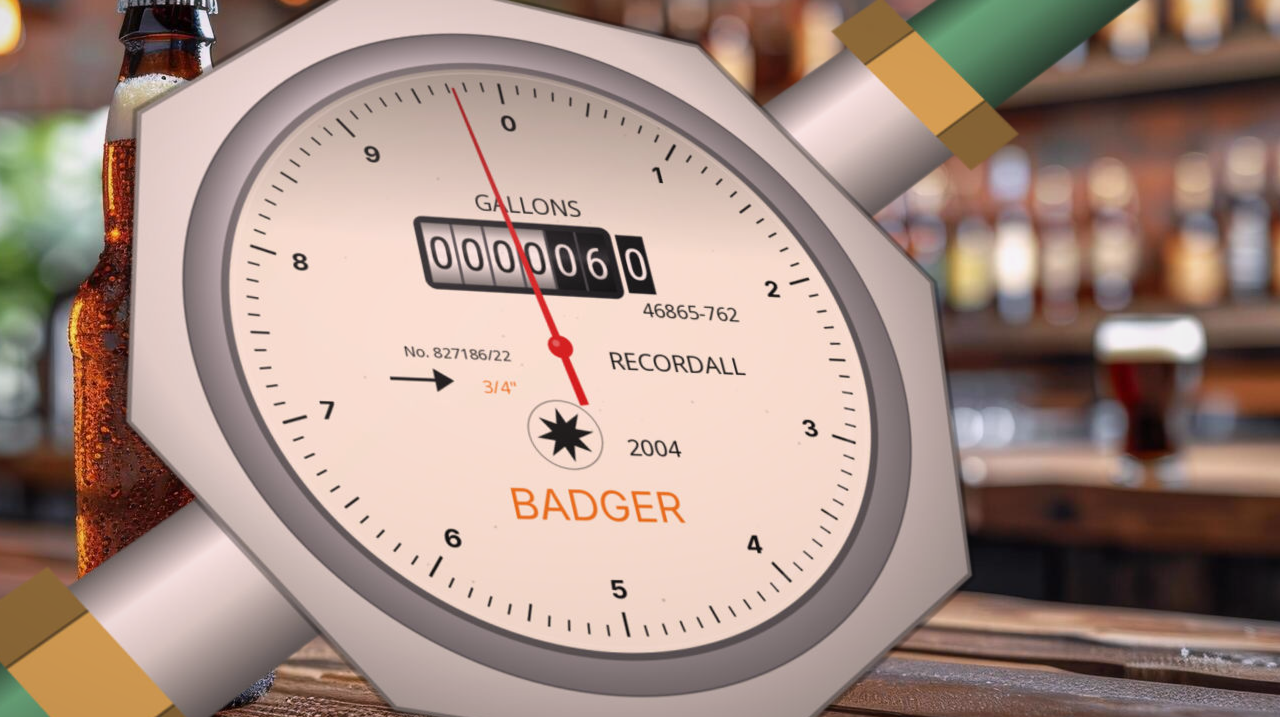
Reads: 59.7gal
